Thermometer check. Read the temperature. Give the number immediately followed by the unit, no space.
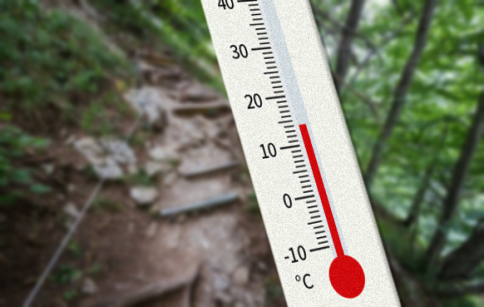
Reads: 14°C
